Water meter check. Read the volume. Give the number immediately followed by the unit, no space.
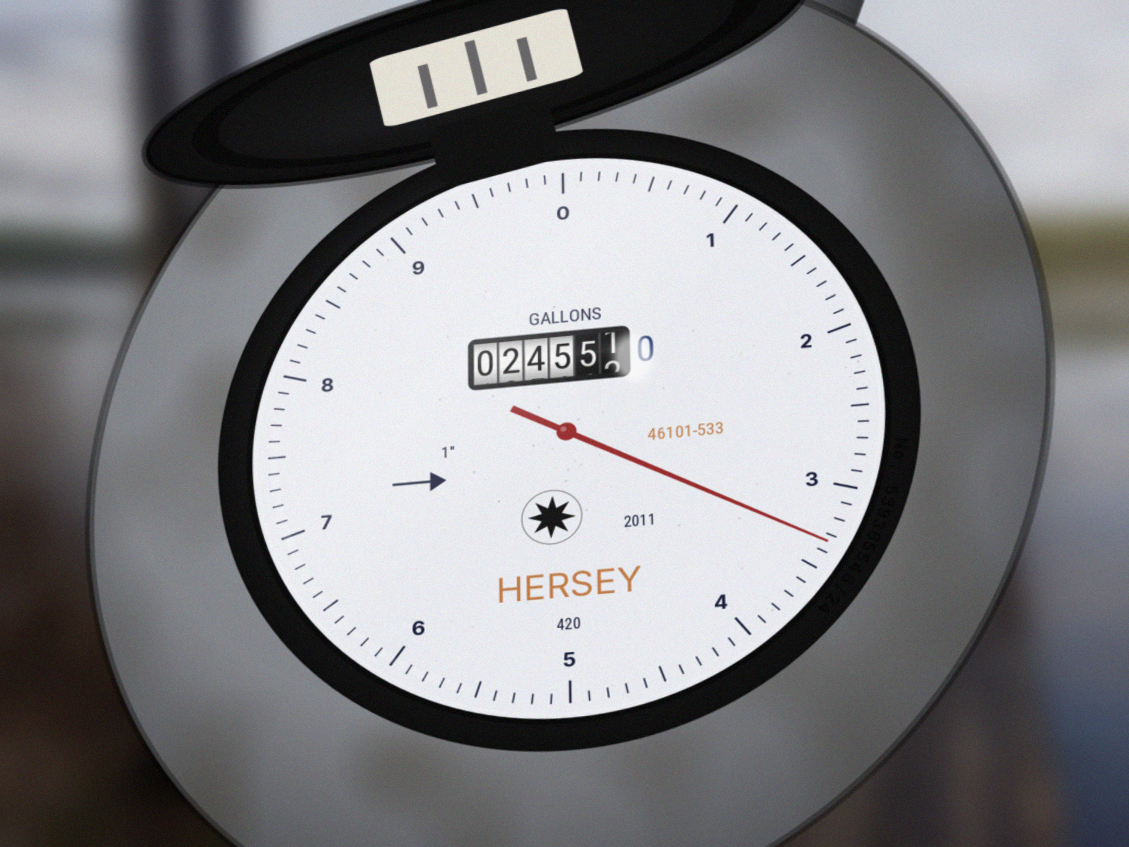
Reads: 245513.3gal
